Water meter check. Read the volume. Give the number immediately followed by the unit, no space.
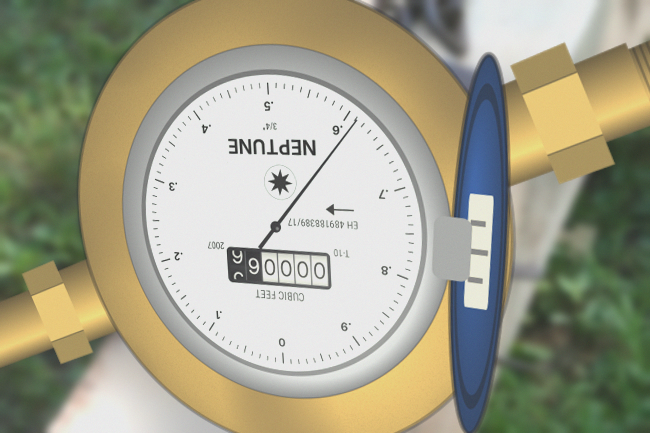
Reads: 65.61ft³
